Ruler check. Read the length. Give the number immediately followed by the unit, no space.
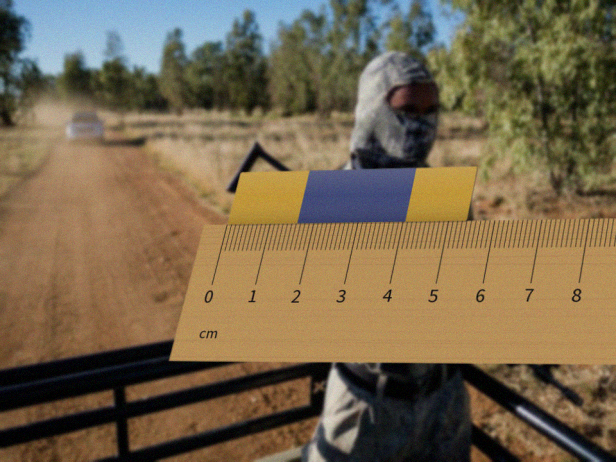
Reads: 5.4cm
